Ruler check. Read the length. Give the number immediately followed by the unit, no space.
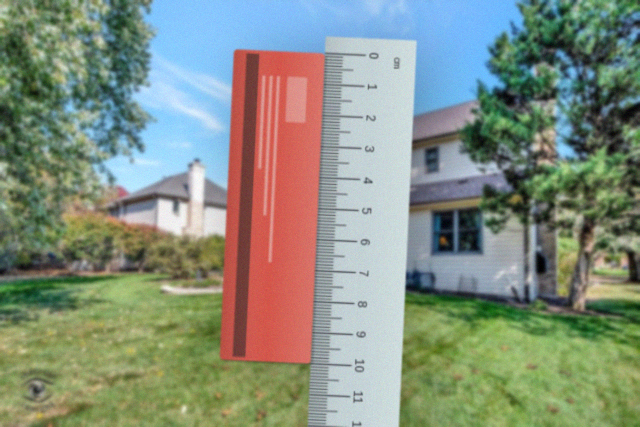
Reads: 10cm
